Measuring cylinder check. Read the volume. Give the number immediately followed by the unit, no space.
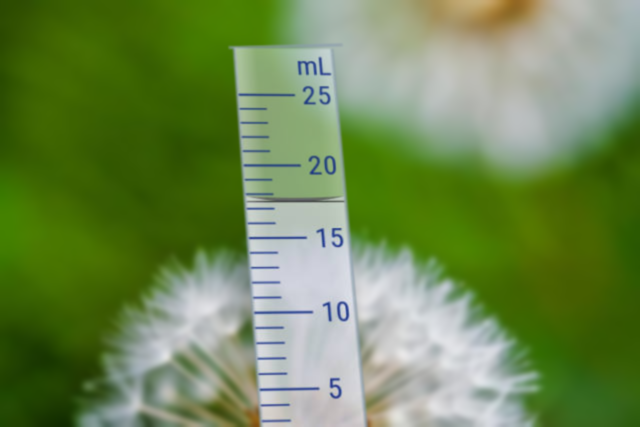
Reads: 17.5mL
